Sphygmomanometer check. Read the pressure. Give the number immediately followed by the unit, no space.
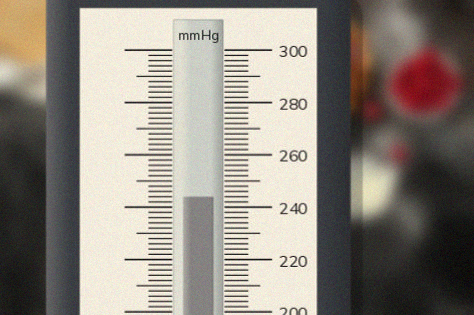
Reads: 244mmHg
